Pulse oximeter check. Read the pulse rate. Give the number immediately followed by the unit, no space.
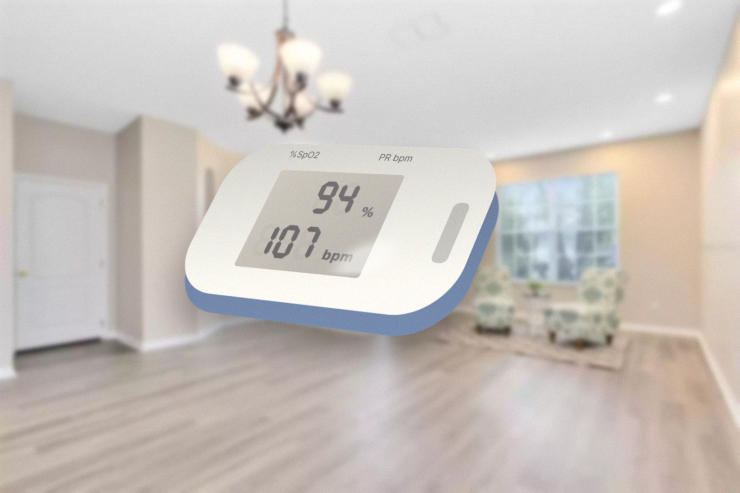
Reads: 107bpm
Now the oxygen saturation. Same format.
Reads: 94%
